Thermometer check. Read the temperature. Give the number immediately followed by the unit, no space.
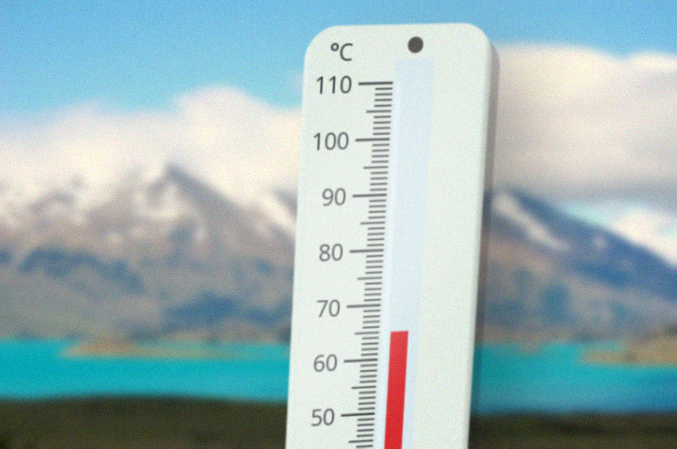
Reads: 65°C
